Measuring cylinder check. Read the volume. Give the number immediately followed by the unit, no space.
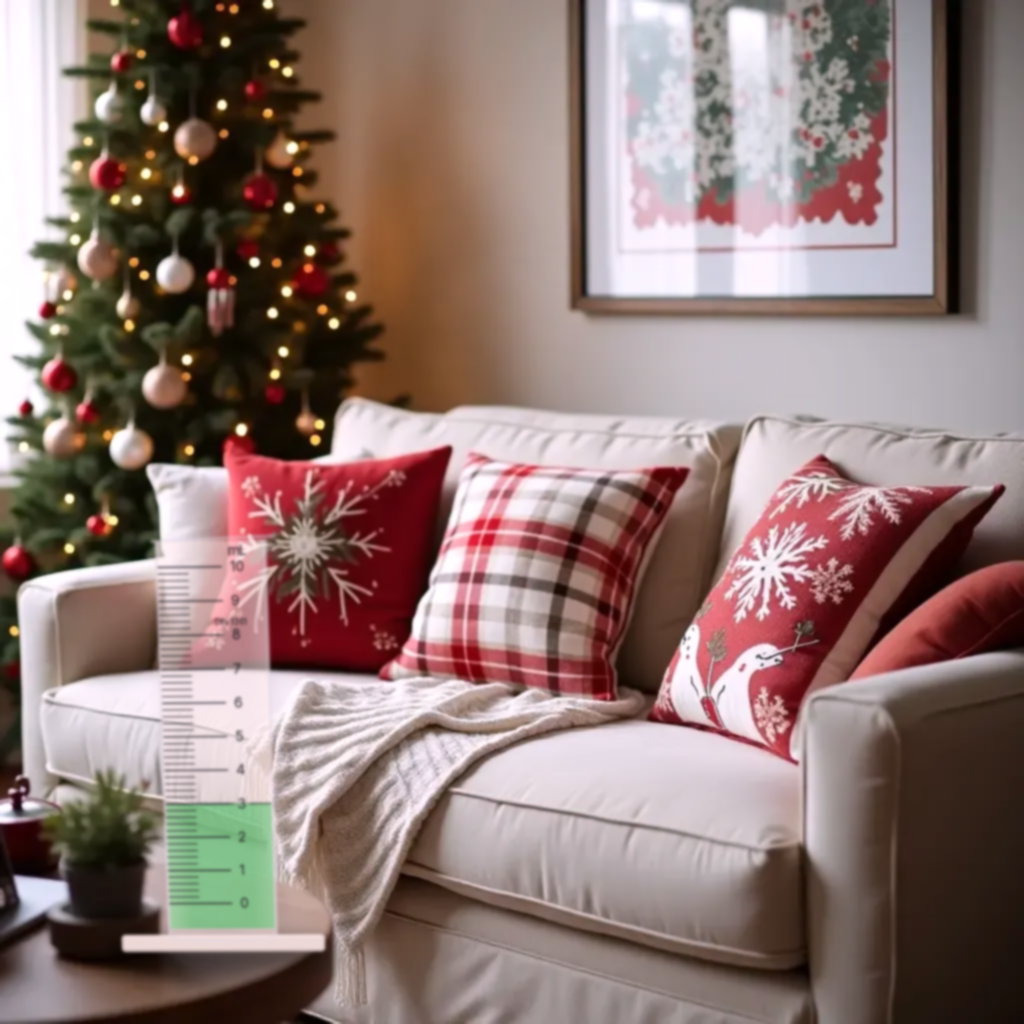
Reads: 3mL
